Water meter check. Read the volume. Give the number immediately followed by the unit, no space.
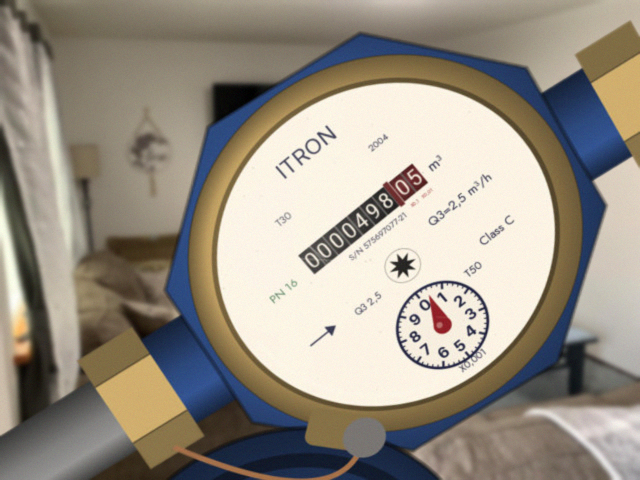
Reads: 498.050m³
